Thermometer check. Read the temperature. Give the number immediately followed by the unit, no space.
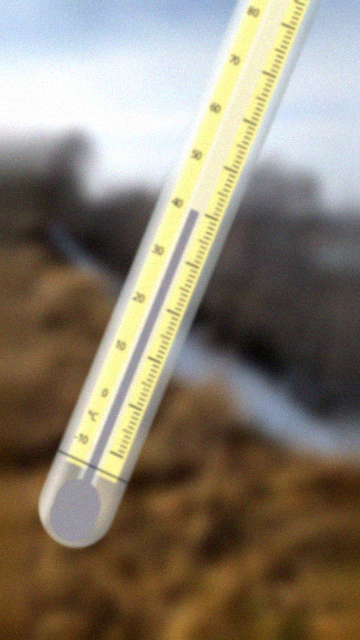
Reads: 40°C
